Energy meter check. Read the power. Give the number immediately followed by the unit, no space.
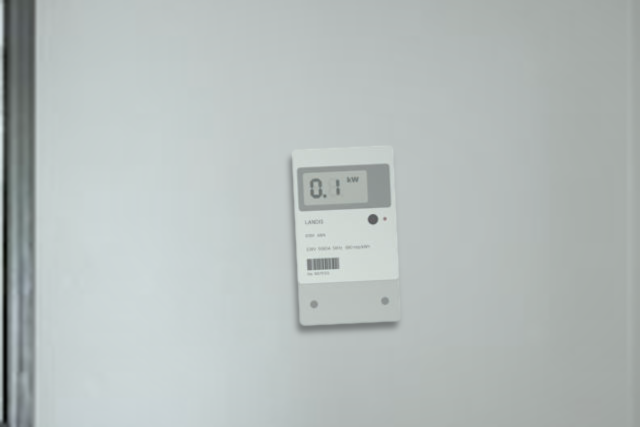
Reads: 0.1kW
